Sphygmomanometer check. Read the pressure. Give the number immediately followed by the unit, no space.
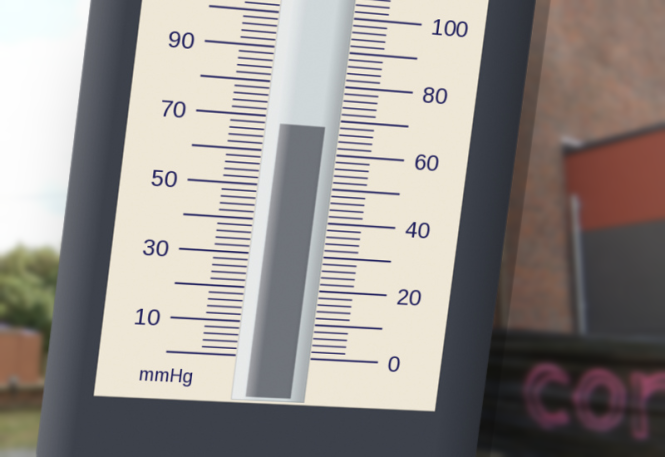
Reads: 68mmHg
